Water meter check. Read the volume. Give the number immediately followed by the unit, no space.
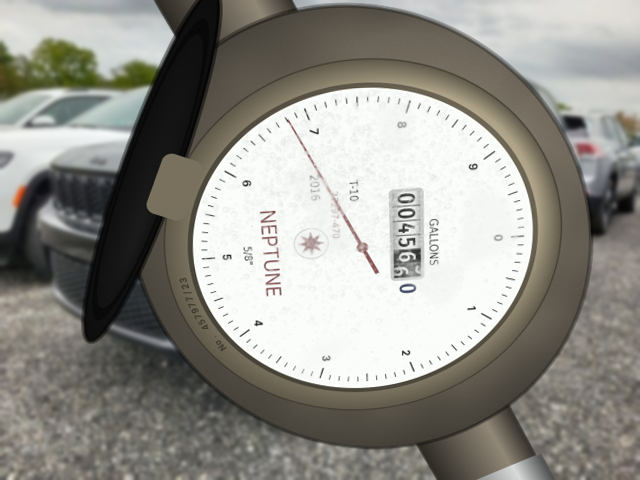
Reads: 45656.8gal
